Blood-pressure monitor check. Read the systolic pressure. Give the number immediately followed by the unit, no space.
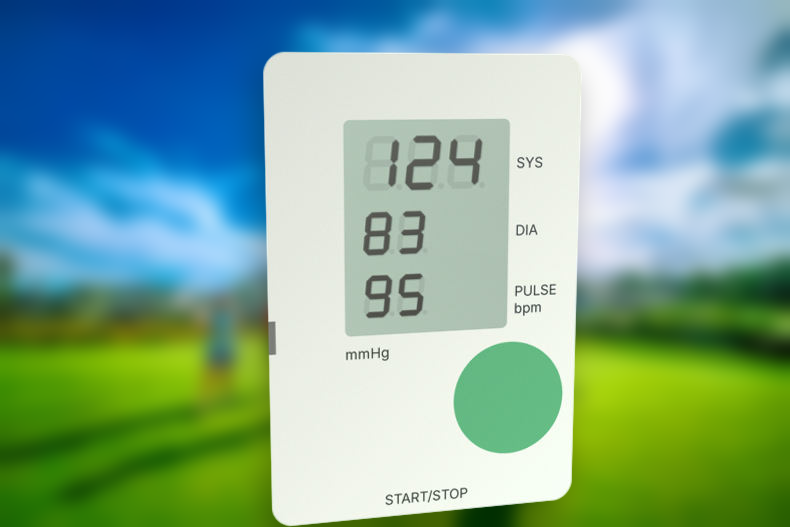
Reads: 124mmHg
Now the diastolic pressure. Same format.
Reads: 83mmHg
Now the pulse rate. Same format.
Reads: 95bpm
